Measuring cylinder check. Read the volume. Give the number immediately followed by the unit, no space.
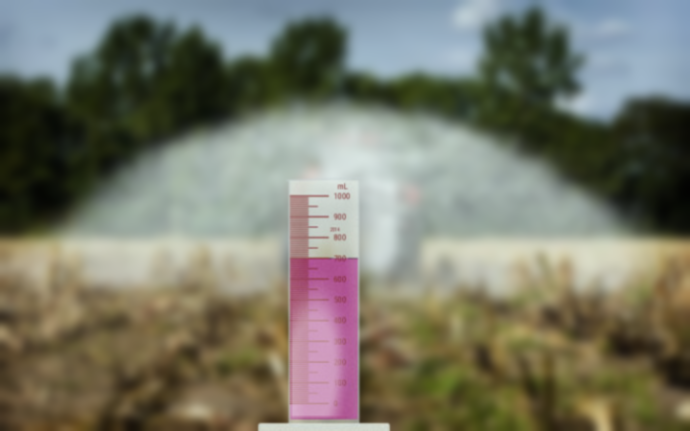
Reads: 700mL
